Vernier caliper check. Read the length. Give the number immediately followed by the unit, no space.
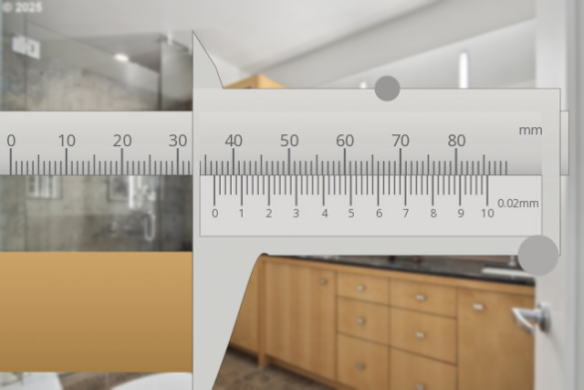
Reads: 36.6mm
